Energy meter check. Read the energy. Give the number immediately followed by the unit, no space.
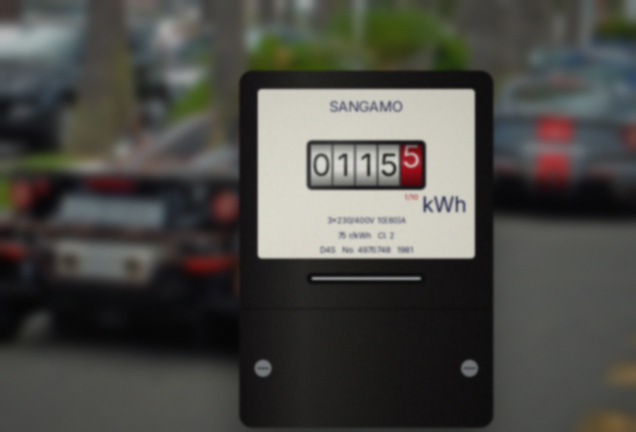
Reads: 115.5kWh
